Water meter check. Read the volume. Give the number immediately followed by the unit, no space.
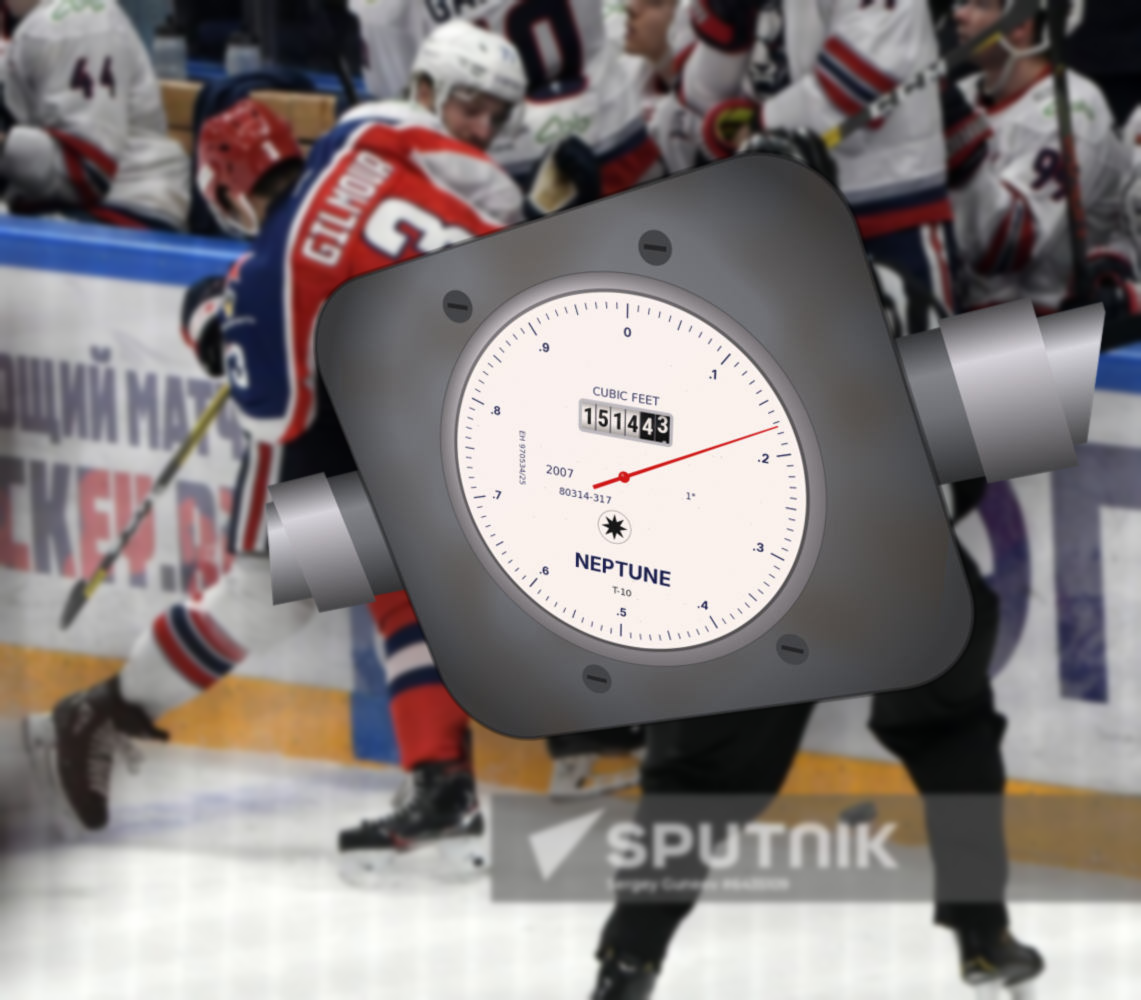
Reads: 151443.17ft³
